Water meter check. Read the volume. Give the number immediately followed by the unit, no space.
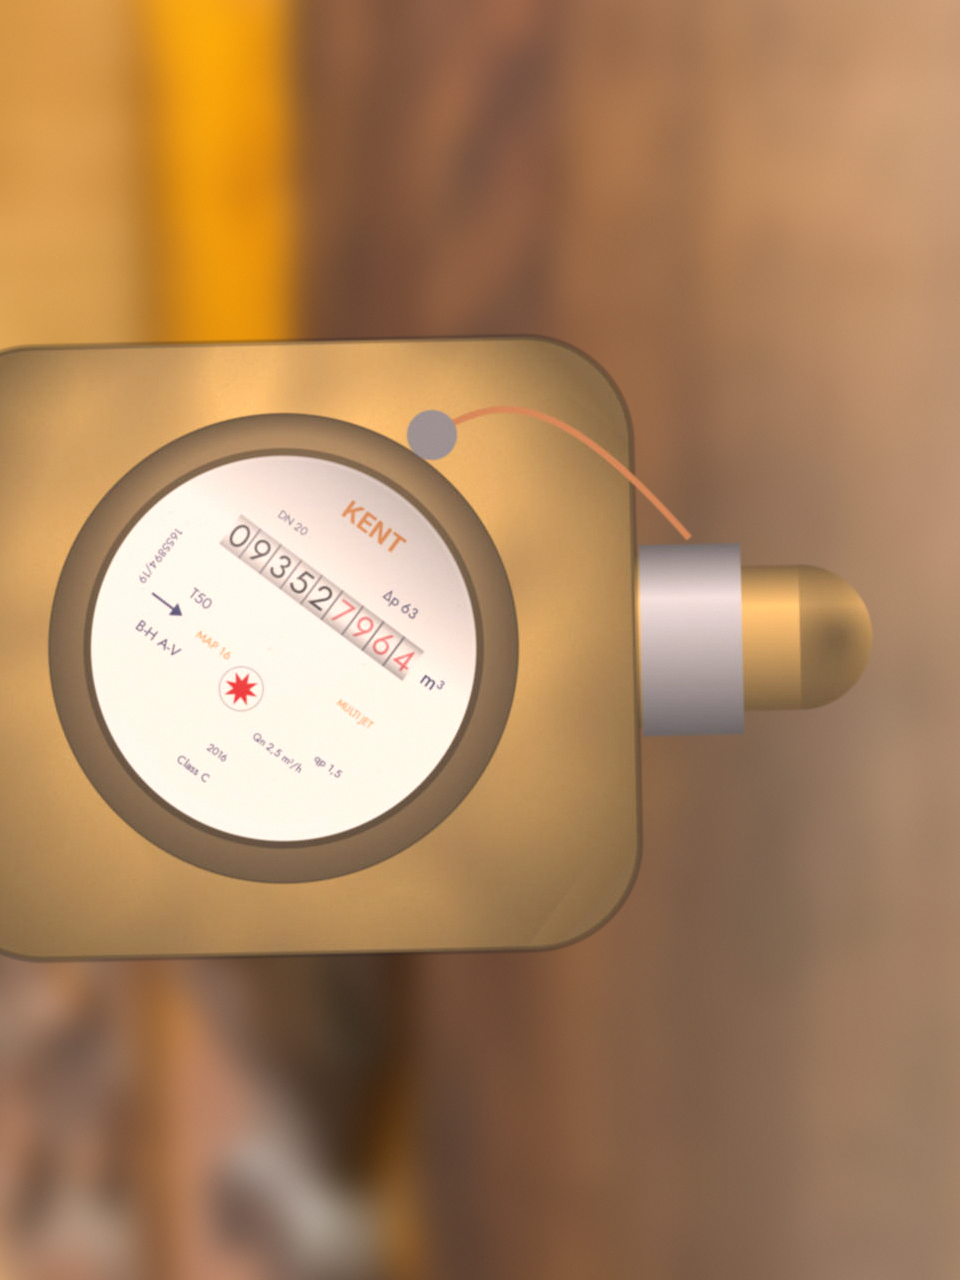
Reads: 9352.7964m³
